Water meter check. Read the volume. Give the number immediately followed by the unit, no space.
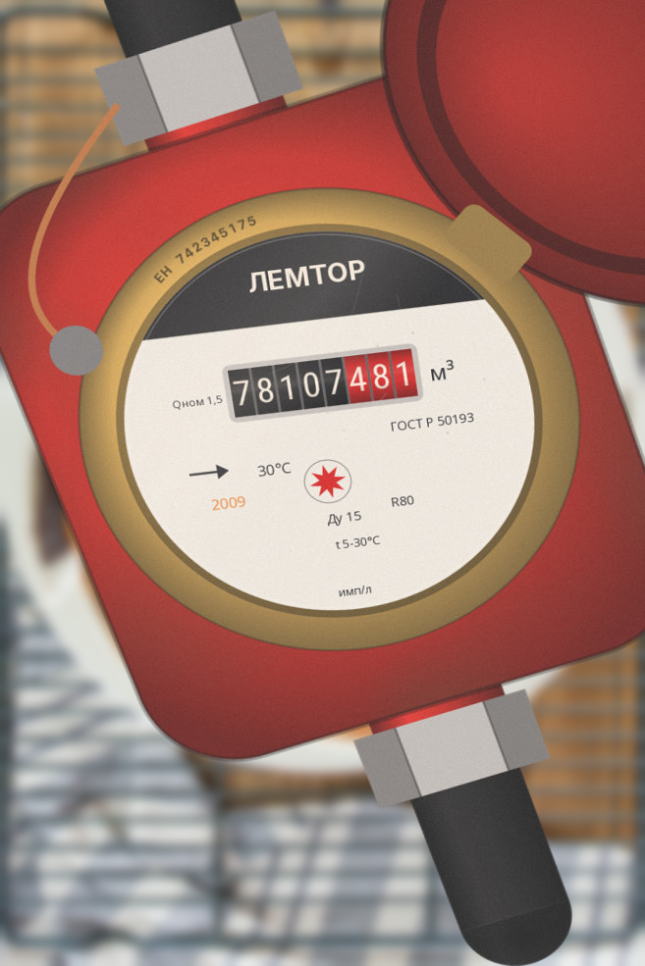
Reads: 78107.481m³
